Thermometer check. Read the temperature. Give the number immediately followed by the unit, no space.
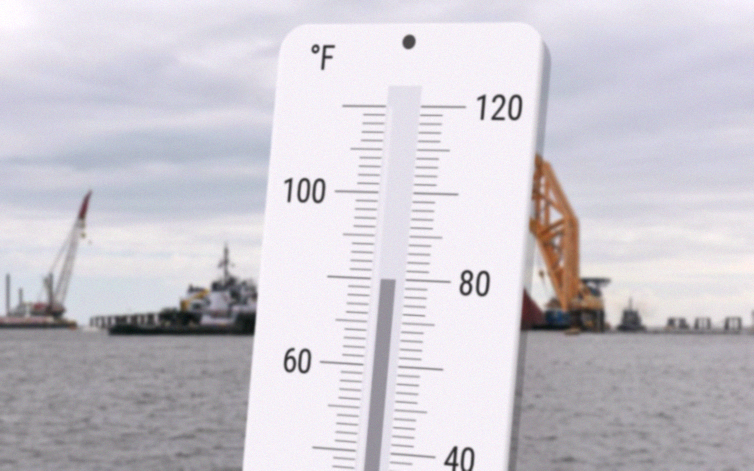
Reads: 80°F
